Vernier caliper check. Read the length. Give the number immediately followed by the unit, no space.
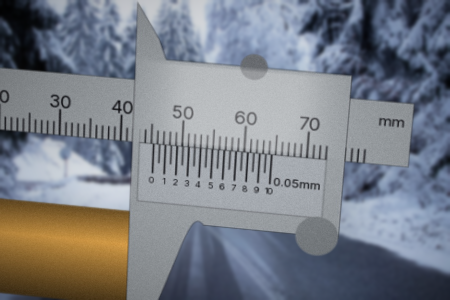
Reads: 45.4mm
